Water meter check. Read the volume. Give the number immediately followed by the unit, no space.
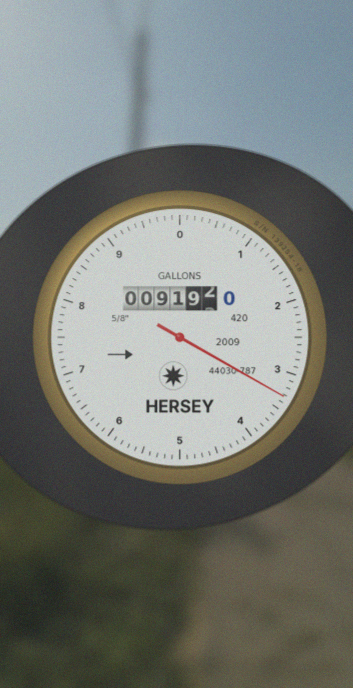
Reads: 91923.3gal
